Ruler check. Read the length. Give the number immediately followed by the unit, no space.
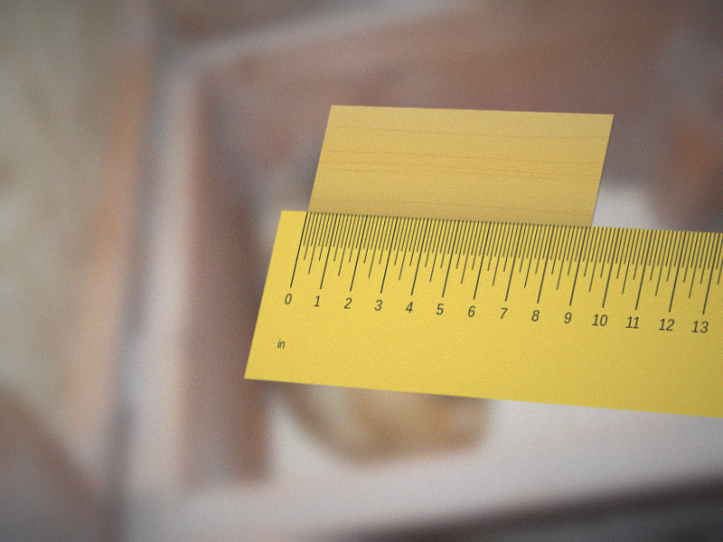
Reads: 9.125in
